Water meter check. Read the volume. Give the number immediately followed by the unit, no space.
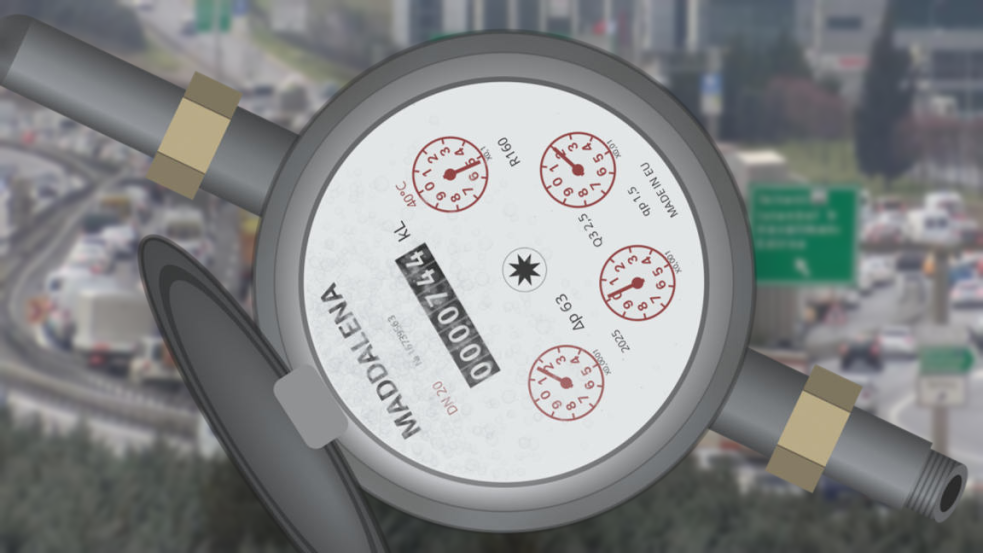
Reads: 744.5201kL
